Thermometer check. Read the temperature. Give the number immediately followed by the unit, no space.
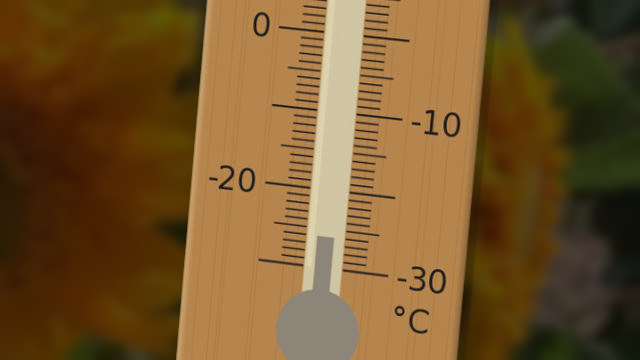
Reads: -26°C
